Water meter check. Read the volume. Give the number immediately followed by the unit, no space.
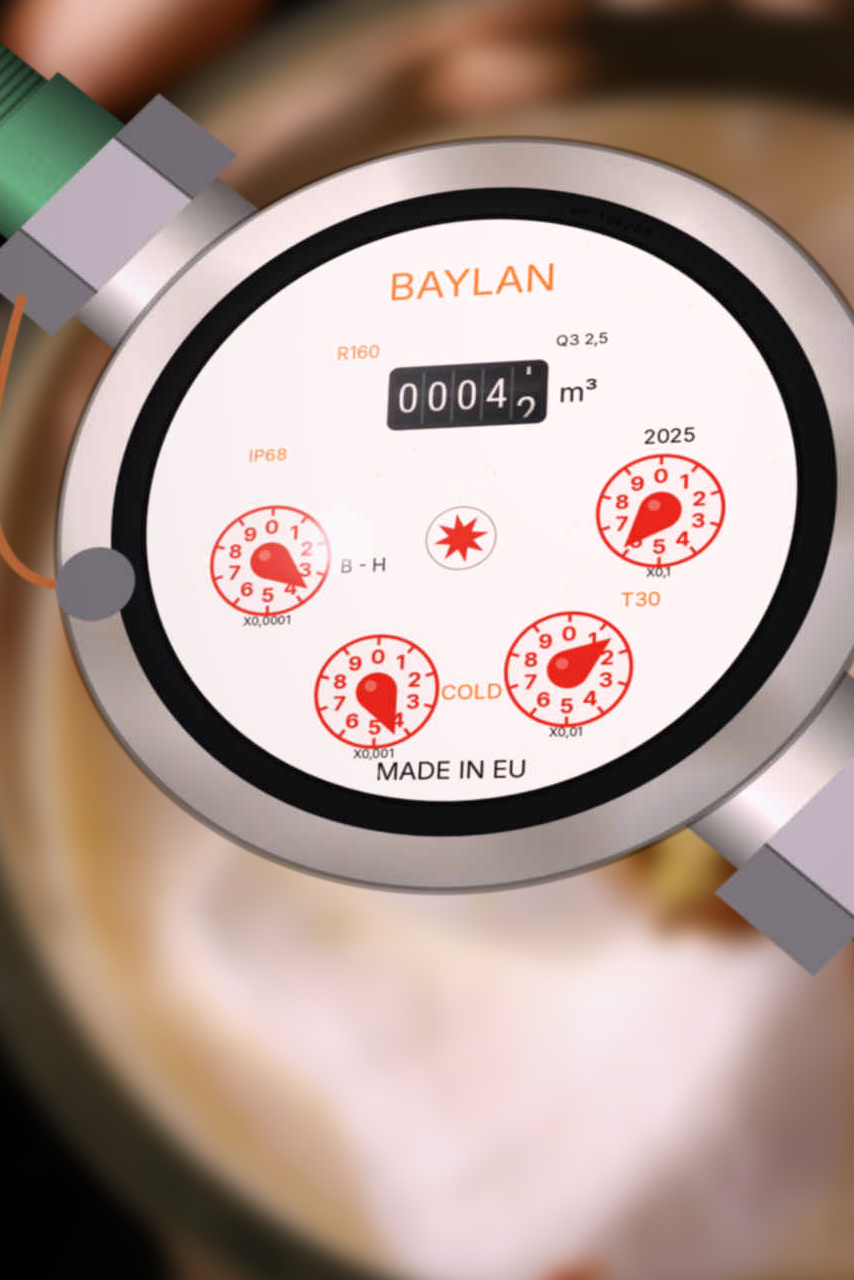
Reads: 41.6143m³
